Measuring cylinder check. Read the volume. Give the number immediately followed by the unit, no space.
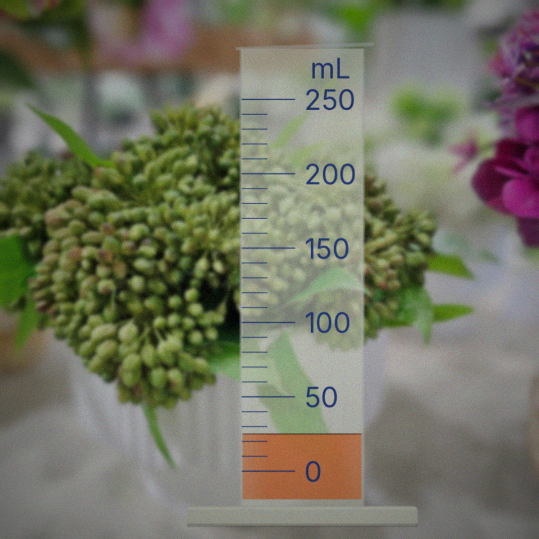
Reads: 25mL
